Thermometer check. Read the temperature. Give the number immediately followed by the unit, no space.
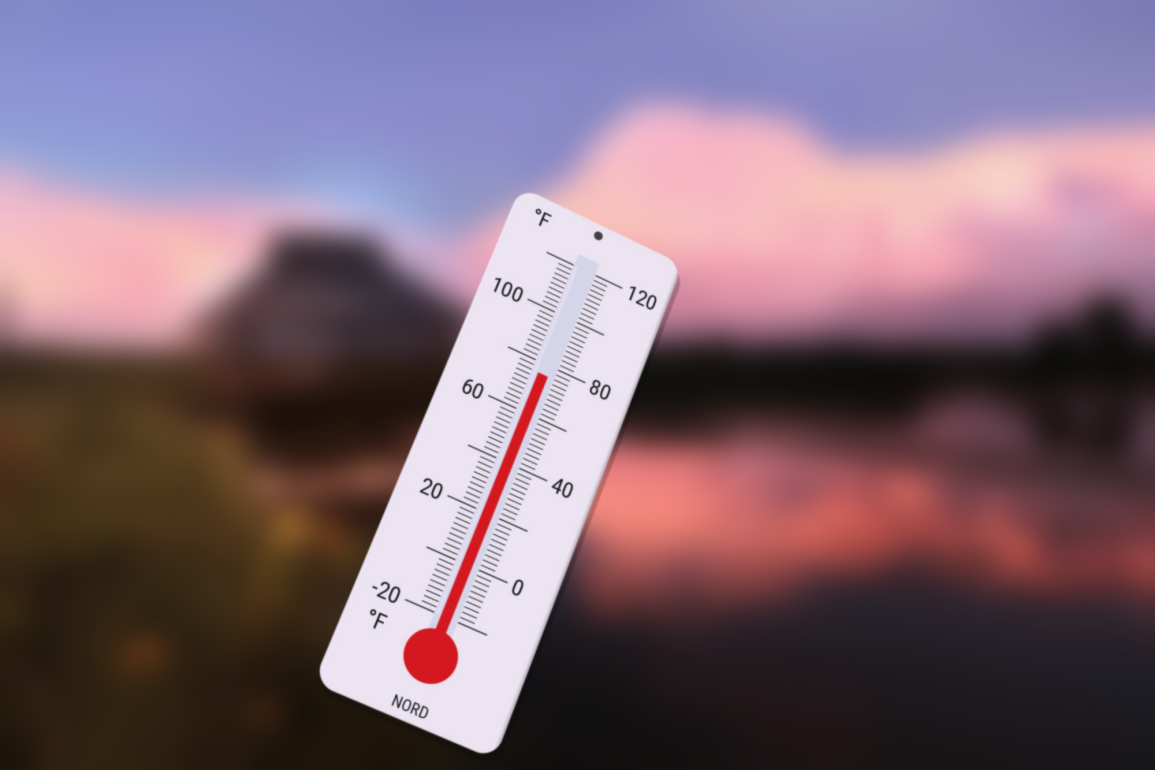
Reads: 76°F
